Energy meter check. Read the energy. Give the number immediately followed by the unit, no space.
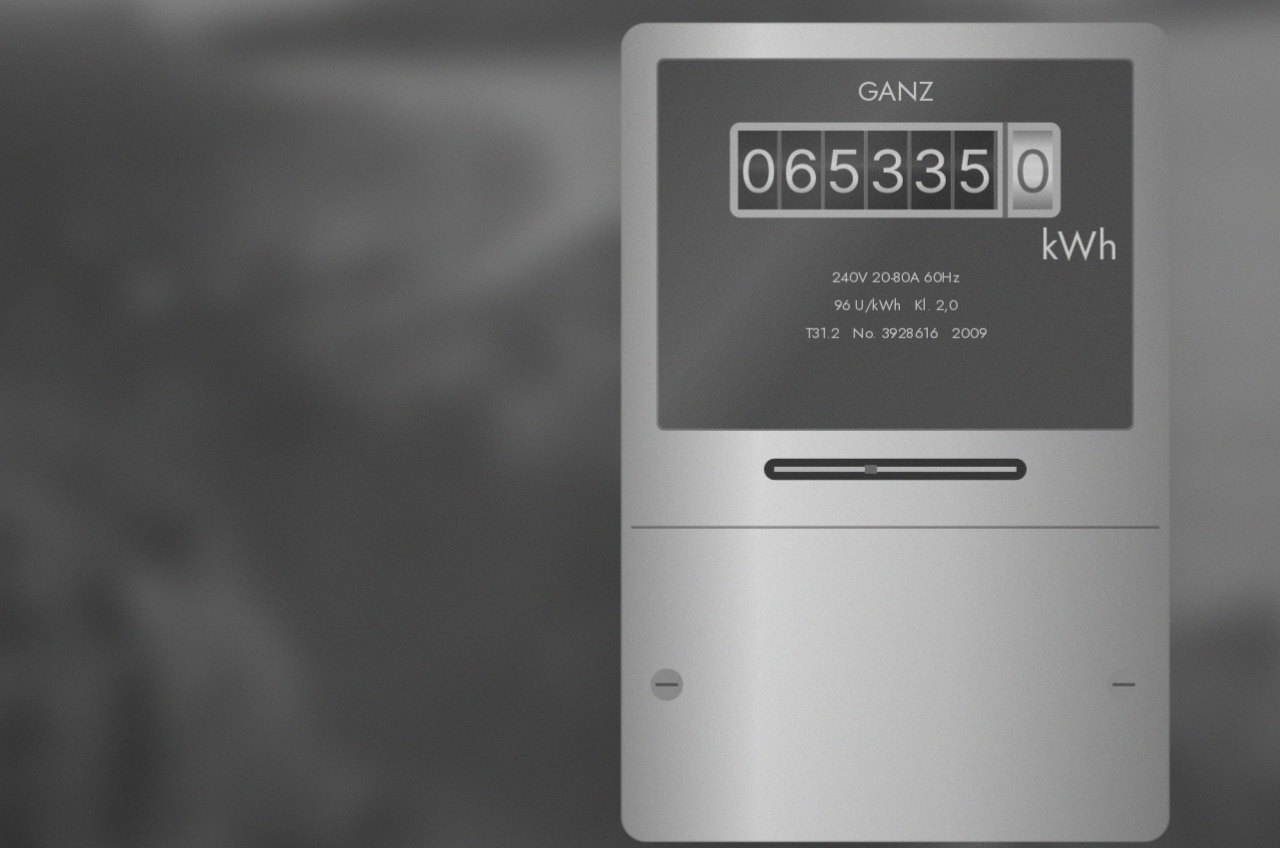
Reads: 65335.0kWh
